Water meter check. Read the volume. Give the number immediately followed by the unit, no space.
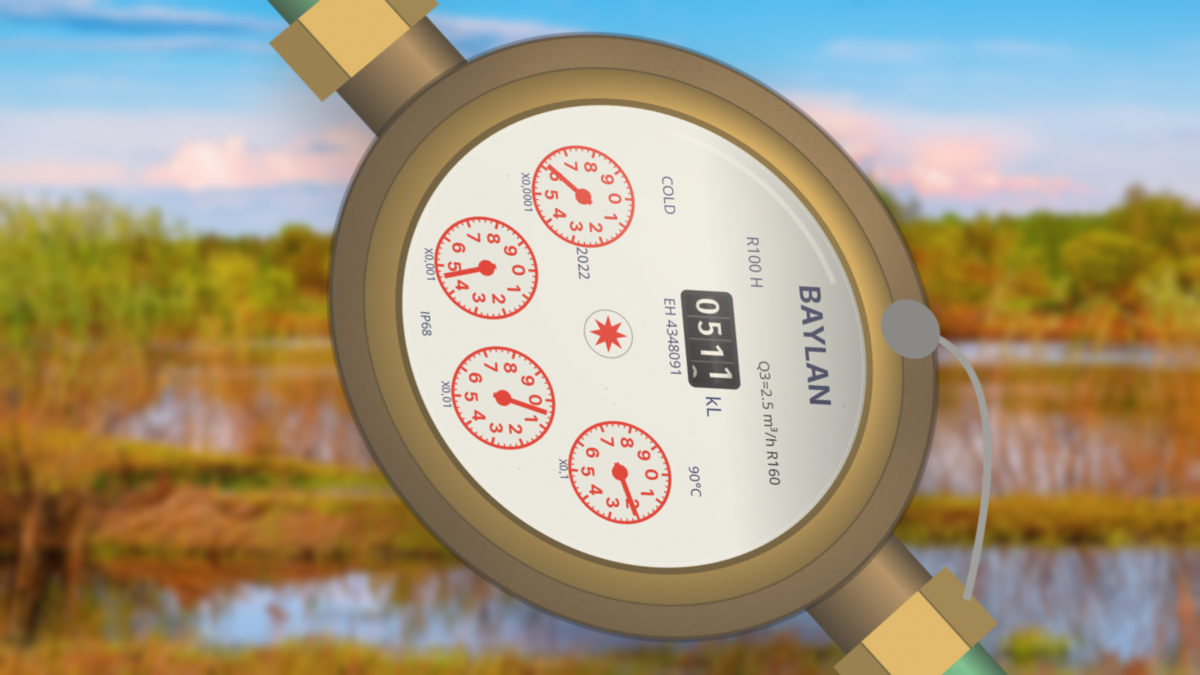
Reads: 511.2046kL
